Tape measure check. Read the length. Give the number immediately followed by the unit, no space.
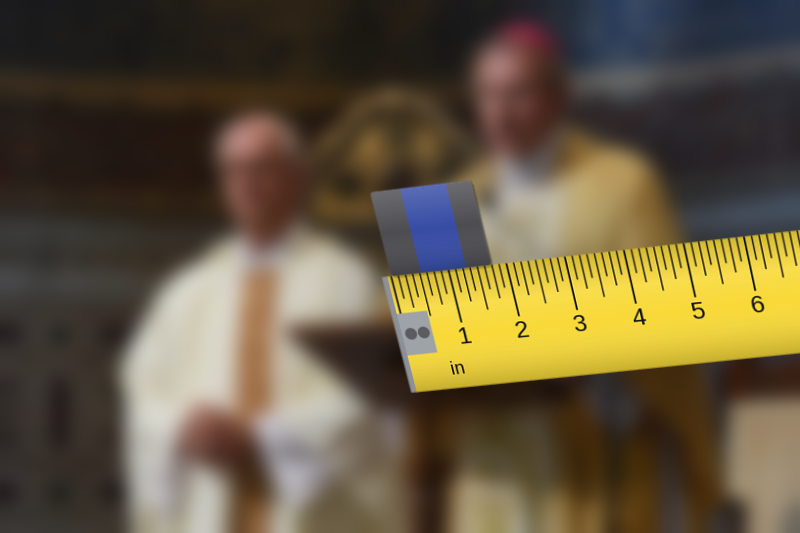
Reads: 1.75in
